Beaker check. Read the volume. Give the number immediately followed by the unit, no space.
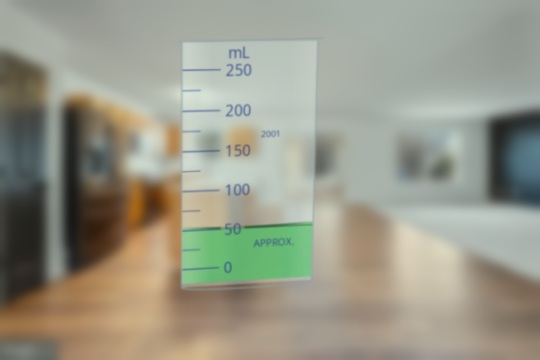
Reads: 50mL
